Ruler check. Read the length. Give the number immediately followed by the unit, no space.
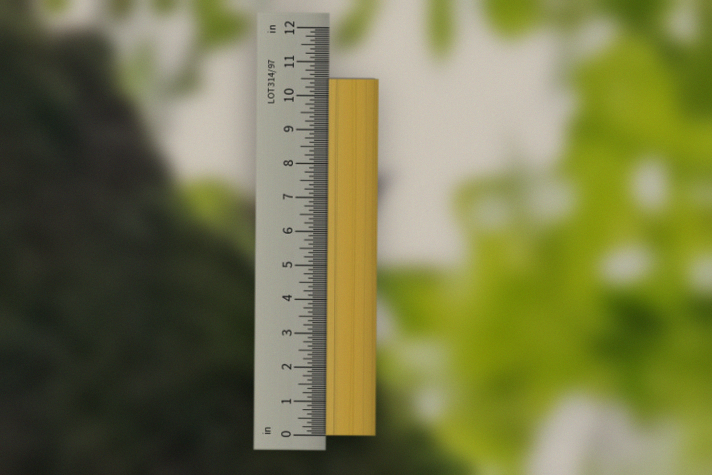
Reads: 10.5in
